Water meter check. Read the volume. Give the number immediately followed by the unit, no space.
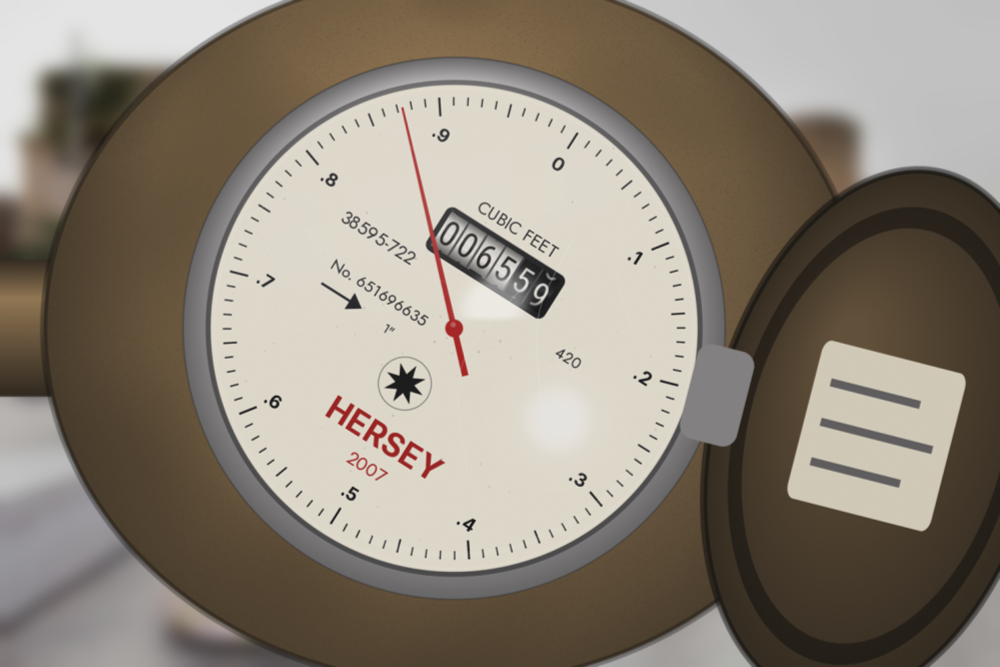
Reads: 6558.87ft³
